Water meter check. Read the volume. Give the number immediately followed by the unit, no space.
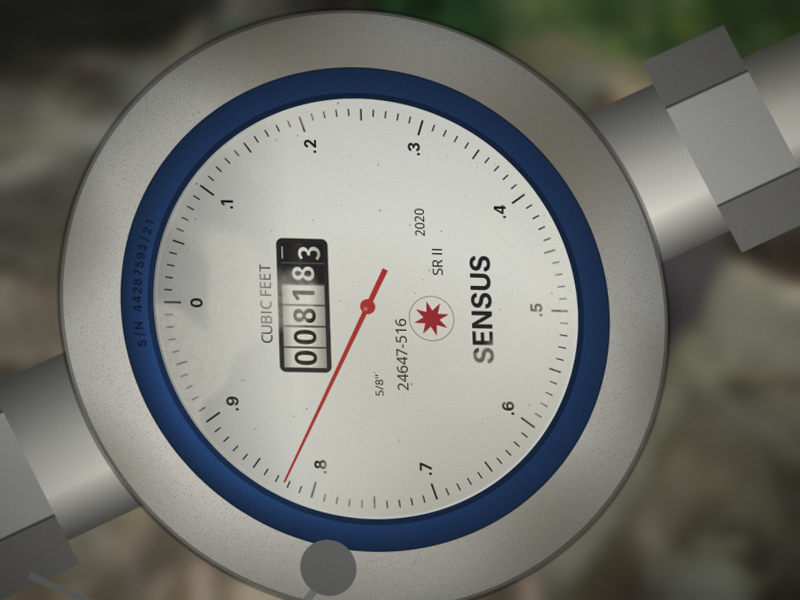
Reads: 8182.82ft³
